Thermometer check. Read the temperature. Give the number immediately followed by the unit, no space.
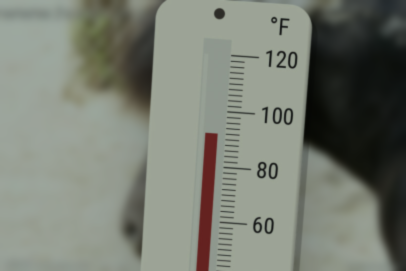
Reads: 92°F
